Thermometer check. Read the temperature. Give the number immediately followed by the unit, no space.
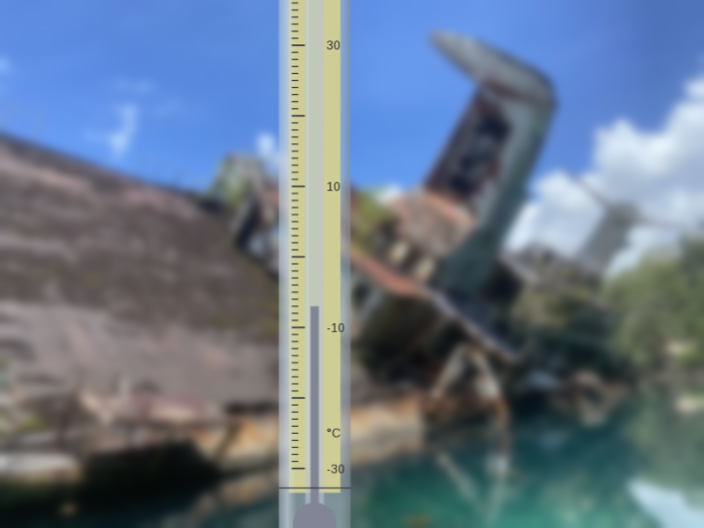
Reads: -7°C
